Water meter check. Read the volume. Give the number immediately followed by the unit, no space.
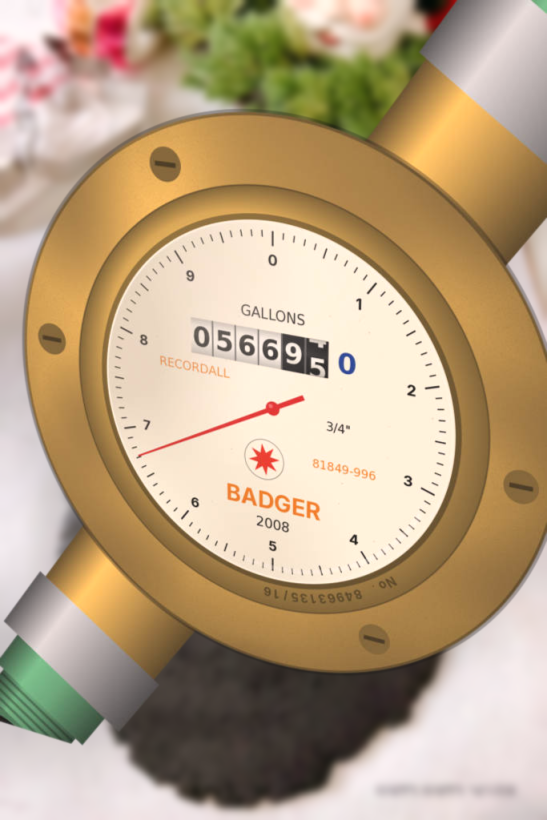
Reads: 566946.7gal
